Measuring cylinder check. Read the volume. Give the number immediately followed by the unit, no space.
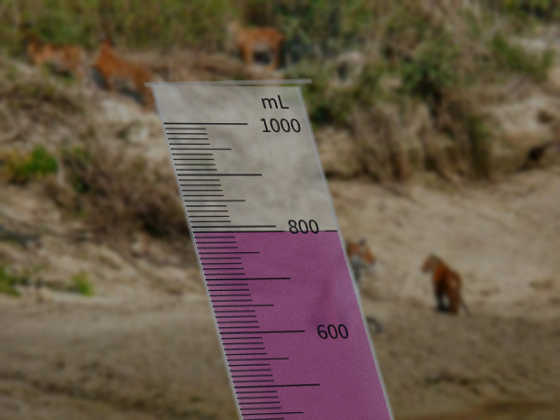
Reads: 790mL
